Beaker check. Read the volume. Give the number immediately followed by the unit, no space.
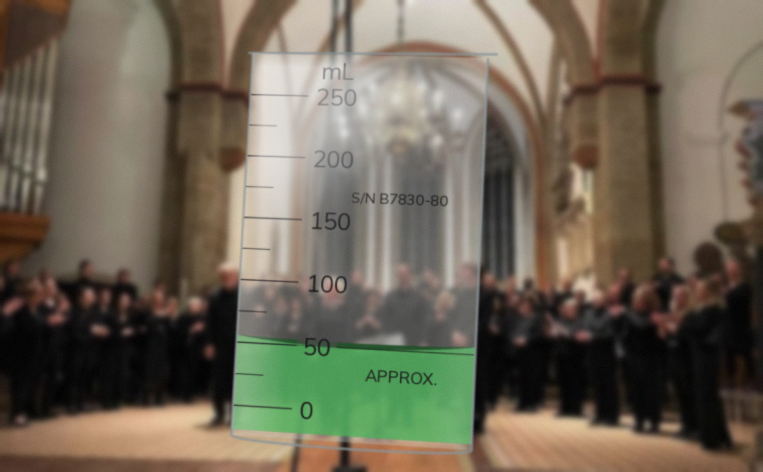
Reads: 50mL
